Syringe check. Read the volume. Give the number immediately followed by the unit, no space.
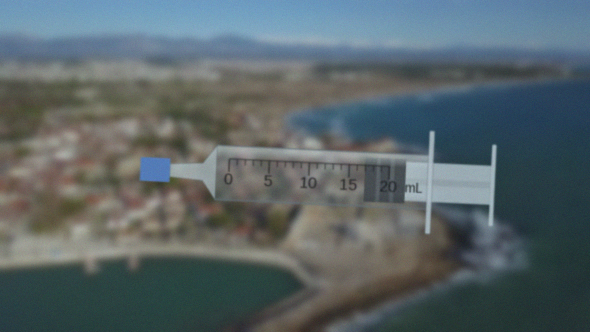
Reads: 17mL
